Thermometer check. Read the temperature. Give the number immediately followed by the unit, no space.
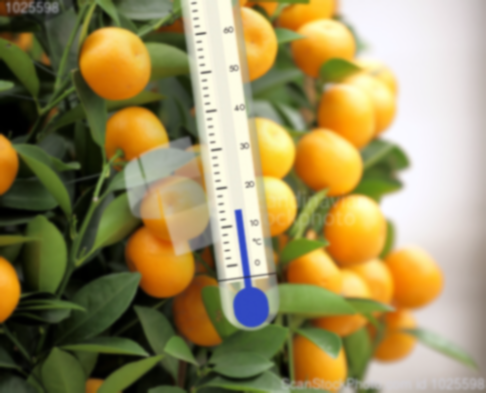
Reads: 14°C
